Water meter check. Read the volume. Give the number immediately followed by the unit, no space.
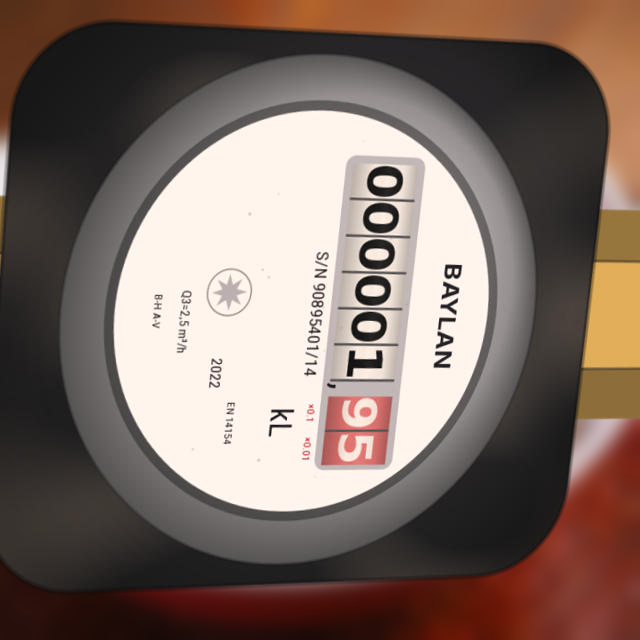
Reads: 1.95kL
